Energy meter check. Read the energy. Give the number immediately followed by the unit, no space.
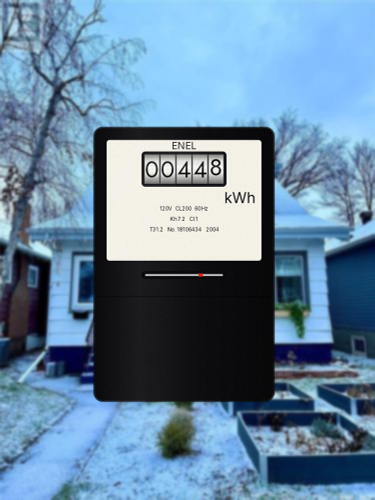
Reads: 448kWh
